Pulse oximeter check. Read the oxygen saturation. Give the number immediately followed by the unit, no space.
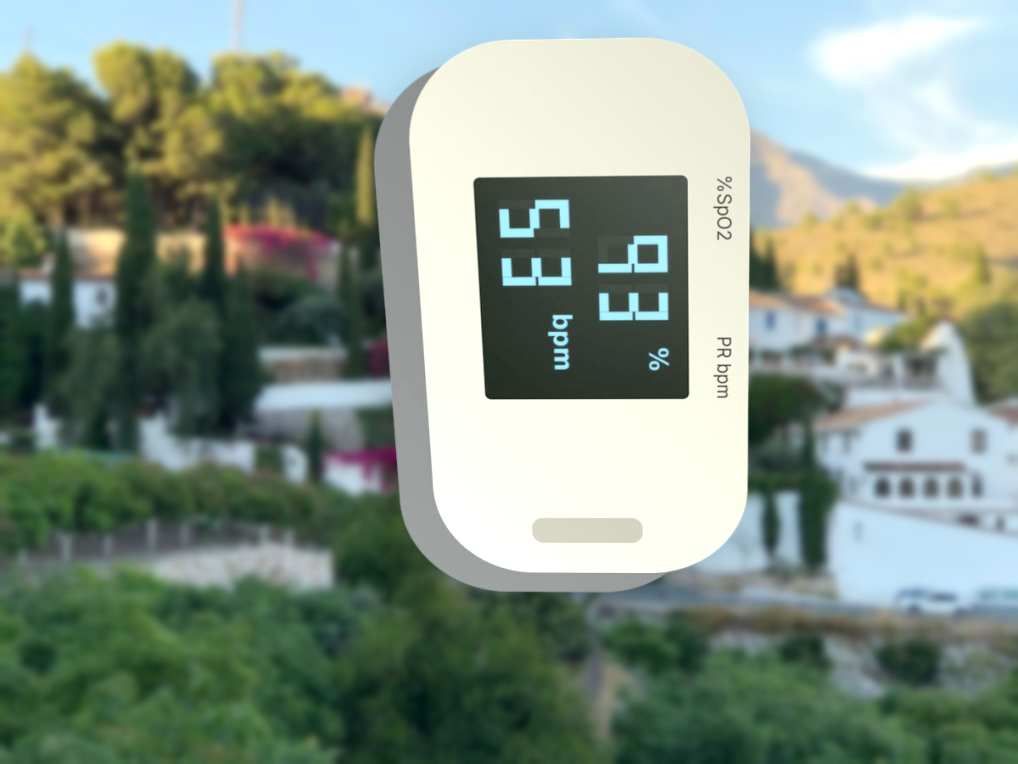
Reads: 93%
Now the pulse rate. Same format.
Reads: 53bpm
